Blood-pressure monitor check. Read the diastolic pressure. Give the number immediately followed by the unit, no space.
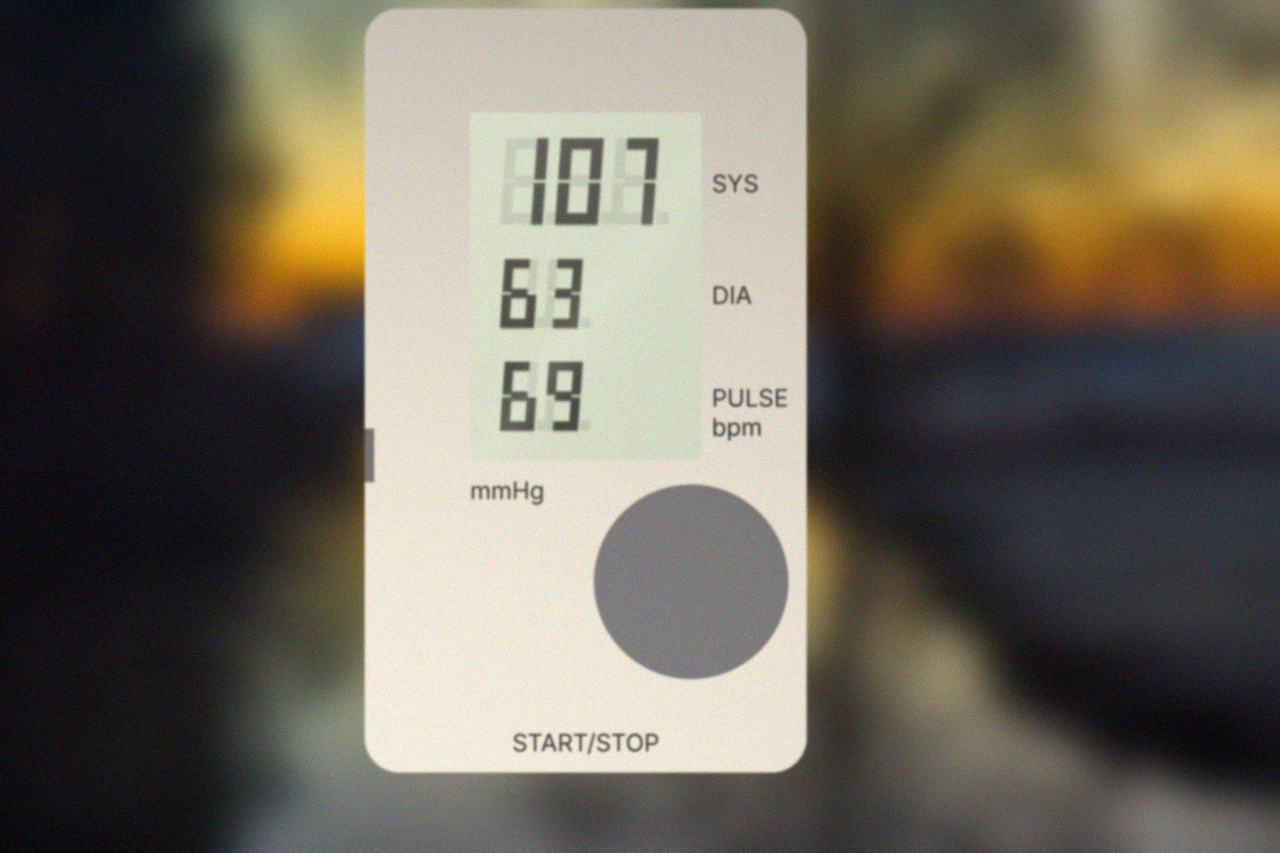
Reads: 63mmHg
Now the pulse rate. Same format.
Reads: 69bpm
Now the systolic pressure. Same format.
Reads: 107mmHg
